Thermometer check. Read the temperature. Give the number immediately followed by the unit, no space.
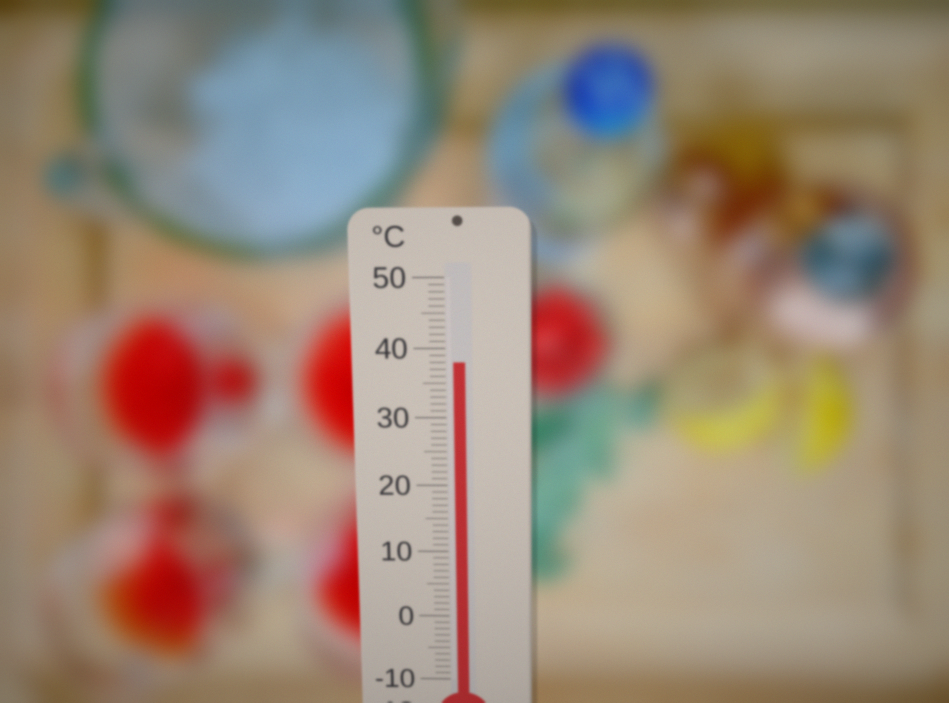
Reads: 38°C
